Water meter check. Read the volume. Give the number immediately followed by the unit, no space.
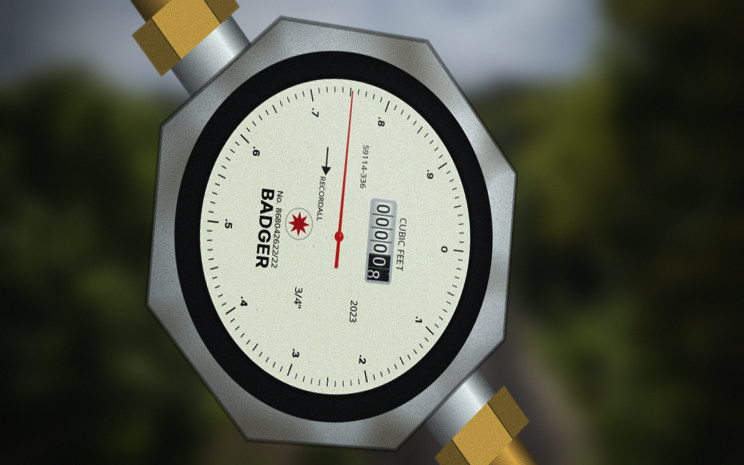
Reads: 7.75ft³
